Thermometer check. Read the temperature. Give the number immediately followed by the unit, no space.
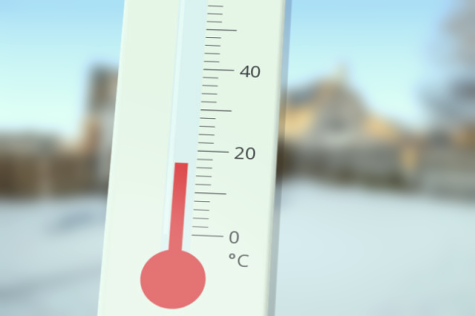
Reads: 17°C
